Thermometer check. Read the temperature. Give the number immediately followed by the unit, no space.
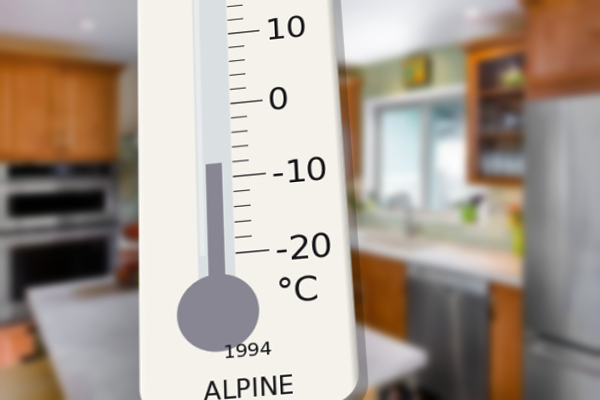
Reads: -8°C
